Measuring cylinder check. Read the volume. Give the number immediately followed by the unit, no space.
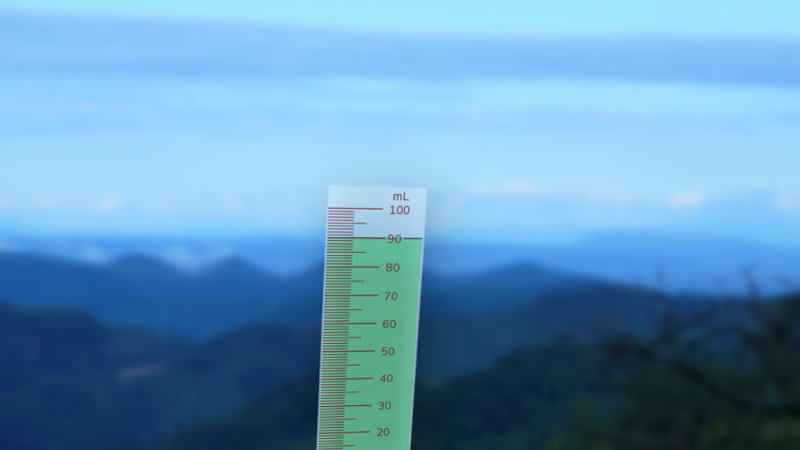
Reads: 90mL
